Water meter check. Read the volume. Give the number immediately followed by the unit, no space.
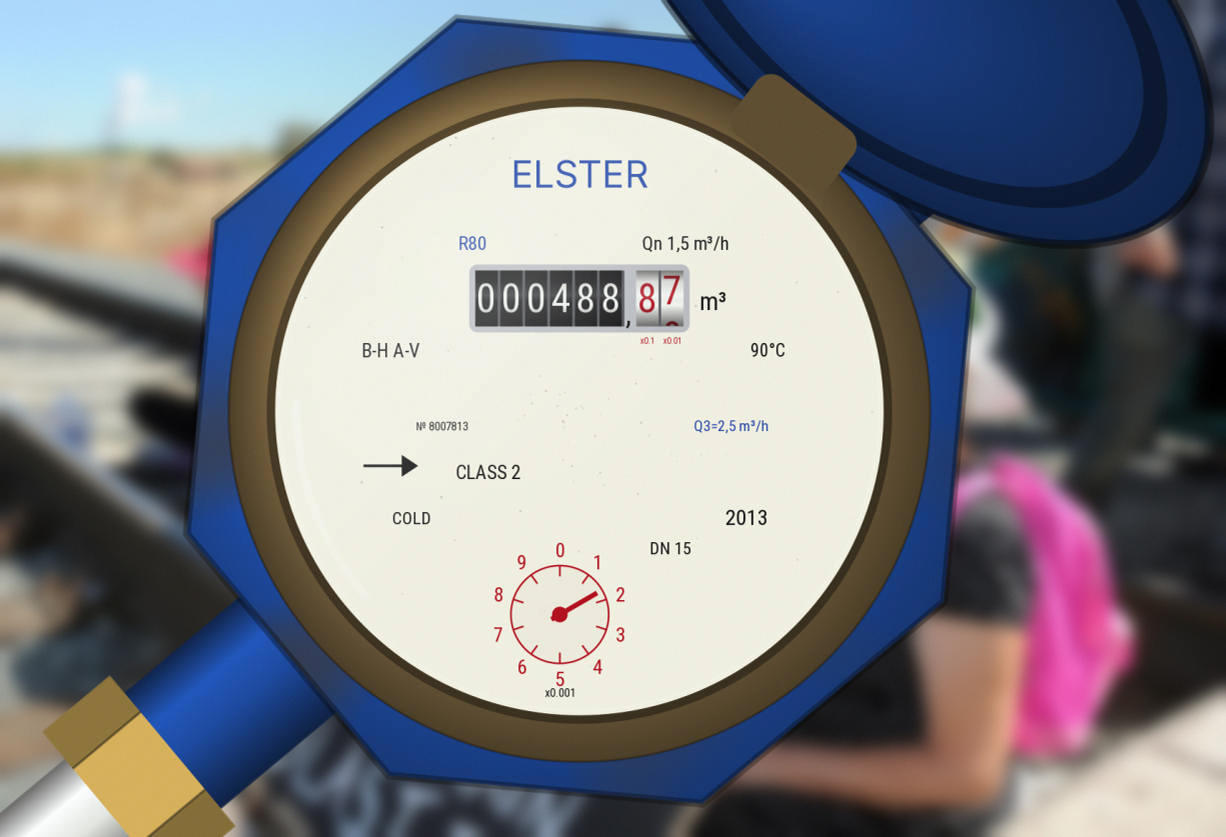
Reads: 488.871m³
